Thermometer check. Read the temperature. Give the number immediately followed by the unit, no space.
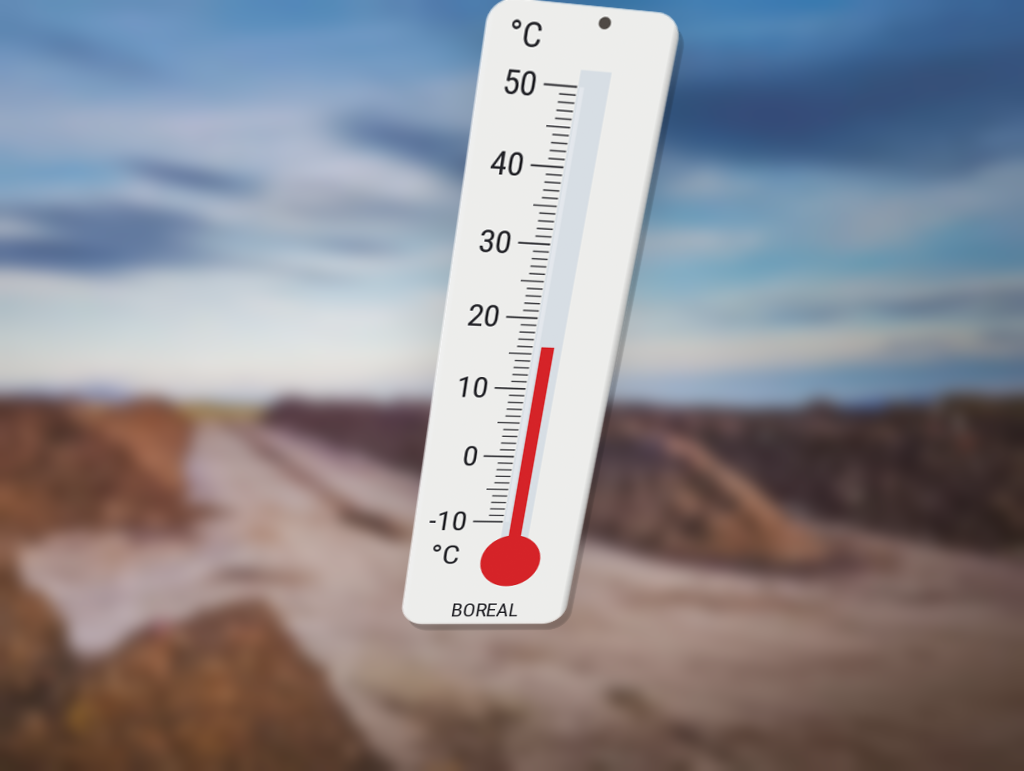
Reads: 16°C
